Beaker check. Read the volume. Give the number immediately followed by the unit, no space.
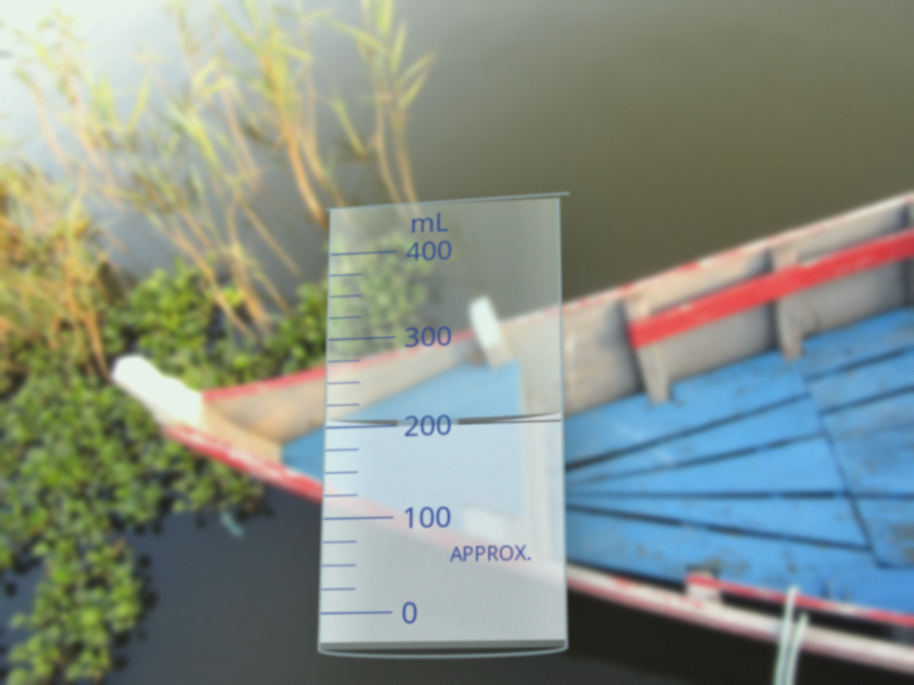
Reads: 200mL
